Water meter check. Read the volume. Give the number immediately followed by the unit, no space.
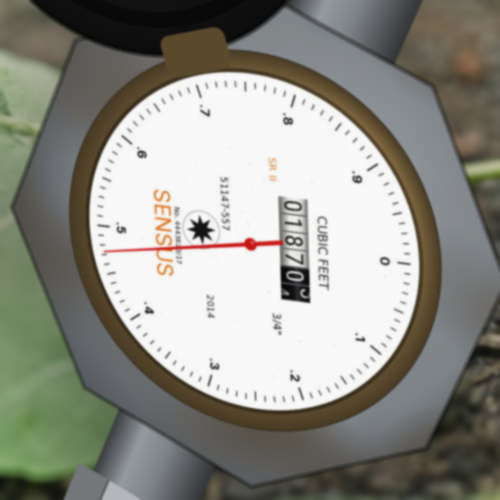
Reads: 18703.47ft³
